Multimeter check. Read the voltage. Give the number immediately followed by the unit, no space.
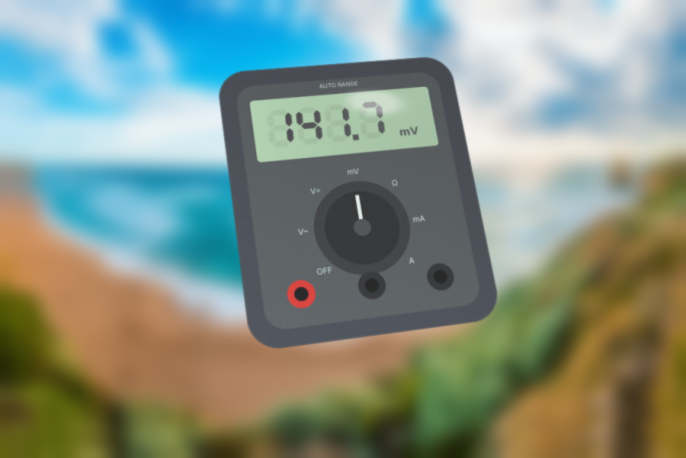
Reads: 141.7mV
